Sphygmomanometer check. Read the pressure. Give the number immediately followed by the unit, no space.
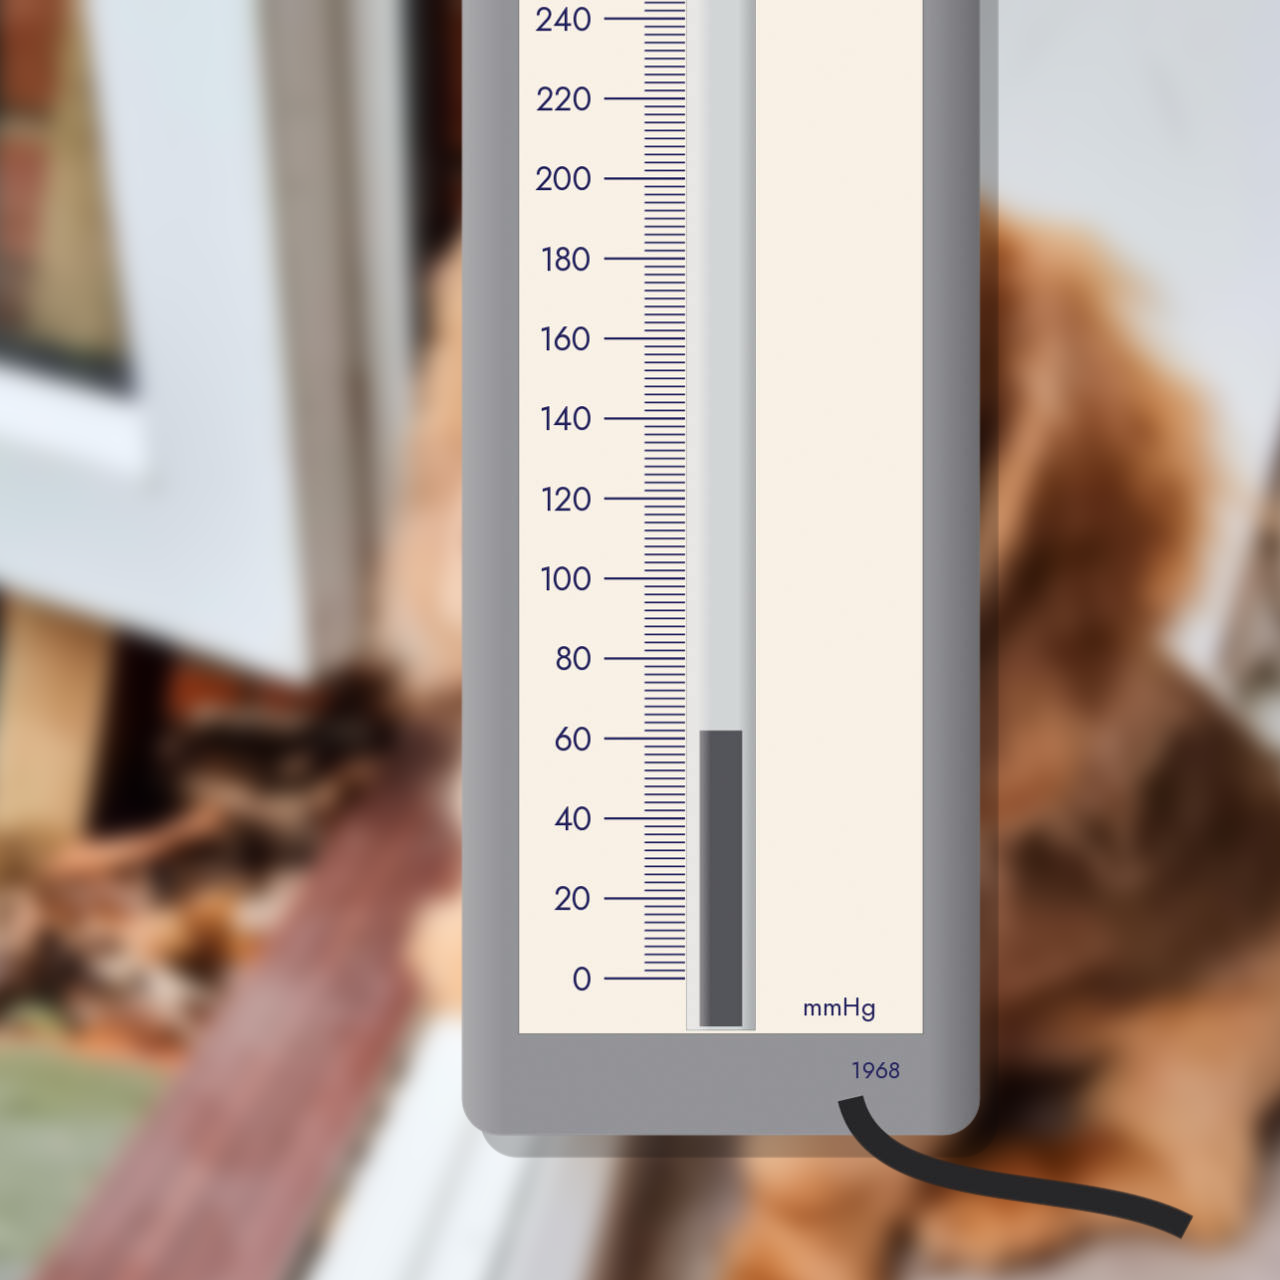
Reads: 62mmHg
